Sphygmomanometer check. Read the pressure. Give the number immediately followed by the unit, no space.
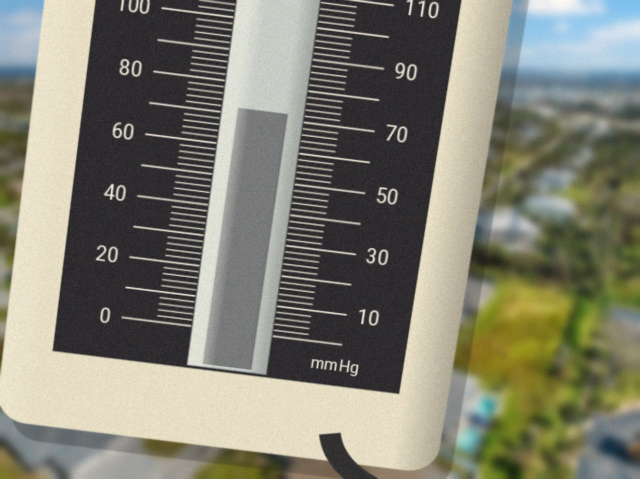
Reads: 72mmHg
